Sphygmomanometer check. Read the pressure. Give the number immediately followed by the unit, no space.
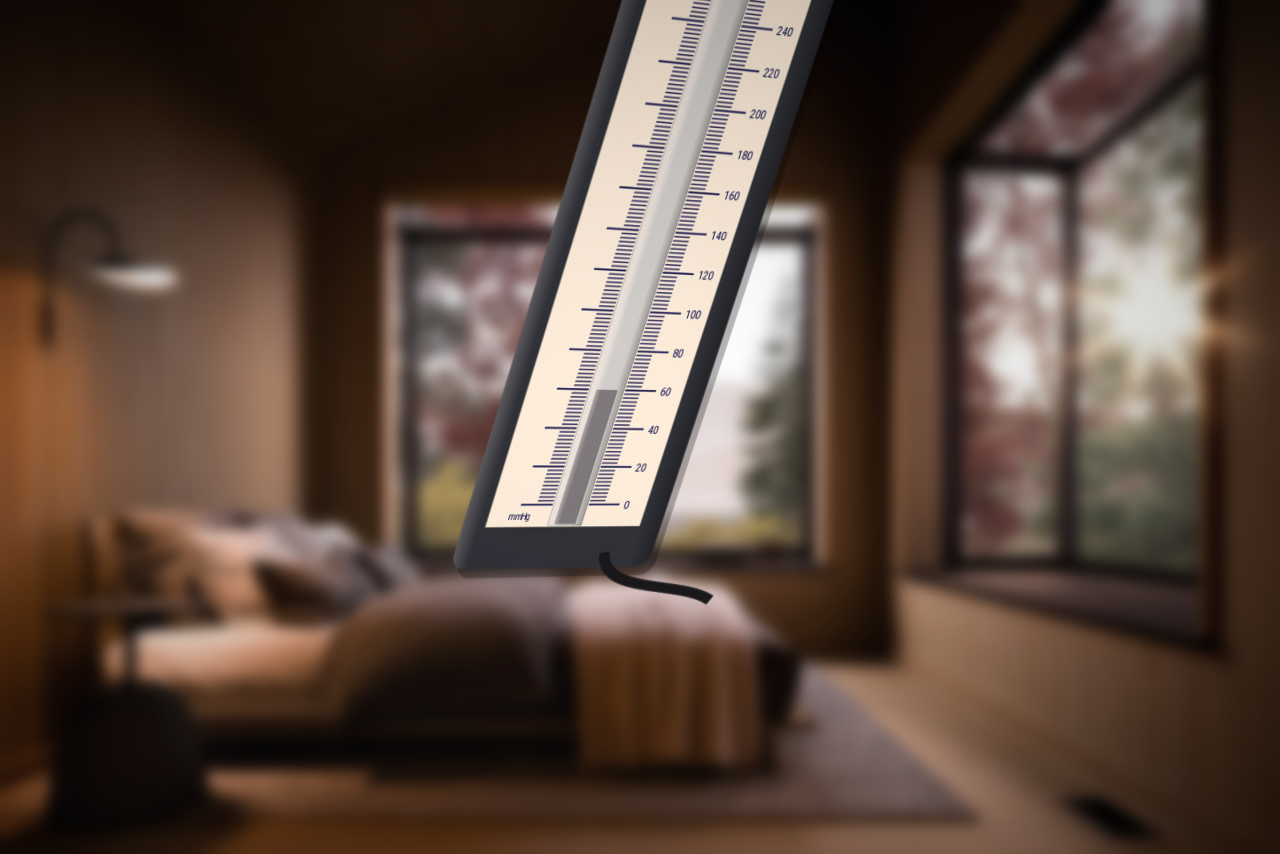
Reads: 60mmHg
